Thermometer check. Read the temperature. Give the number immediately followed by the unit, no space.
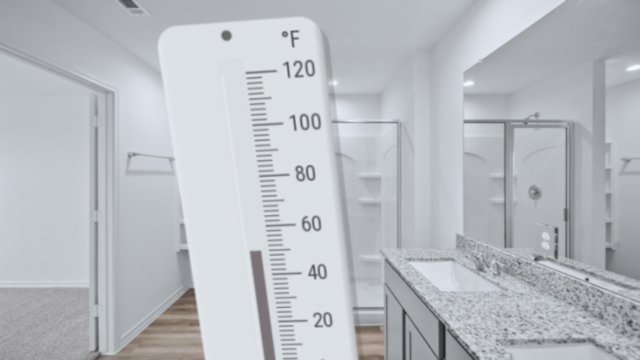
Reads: 50°F
